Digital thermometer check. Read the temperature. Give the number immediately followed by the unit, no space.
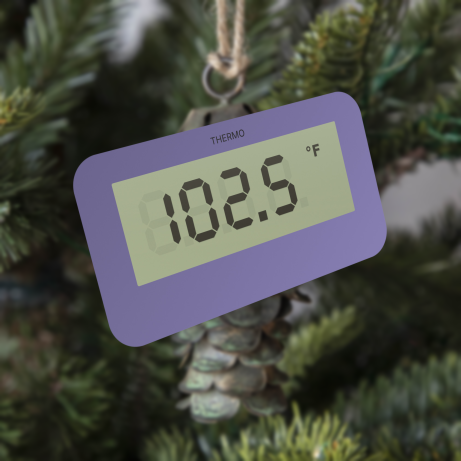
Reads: 102.5°F
